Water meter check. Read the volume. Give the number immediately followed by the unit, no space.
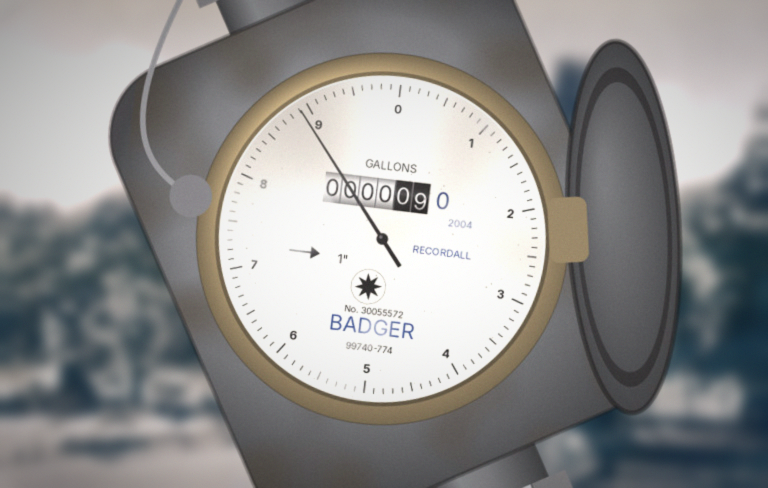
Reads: 88.9gal
